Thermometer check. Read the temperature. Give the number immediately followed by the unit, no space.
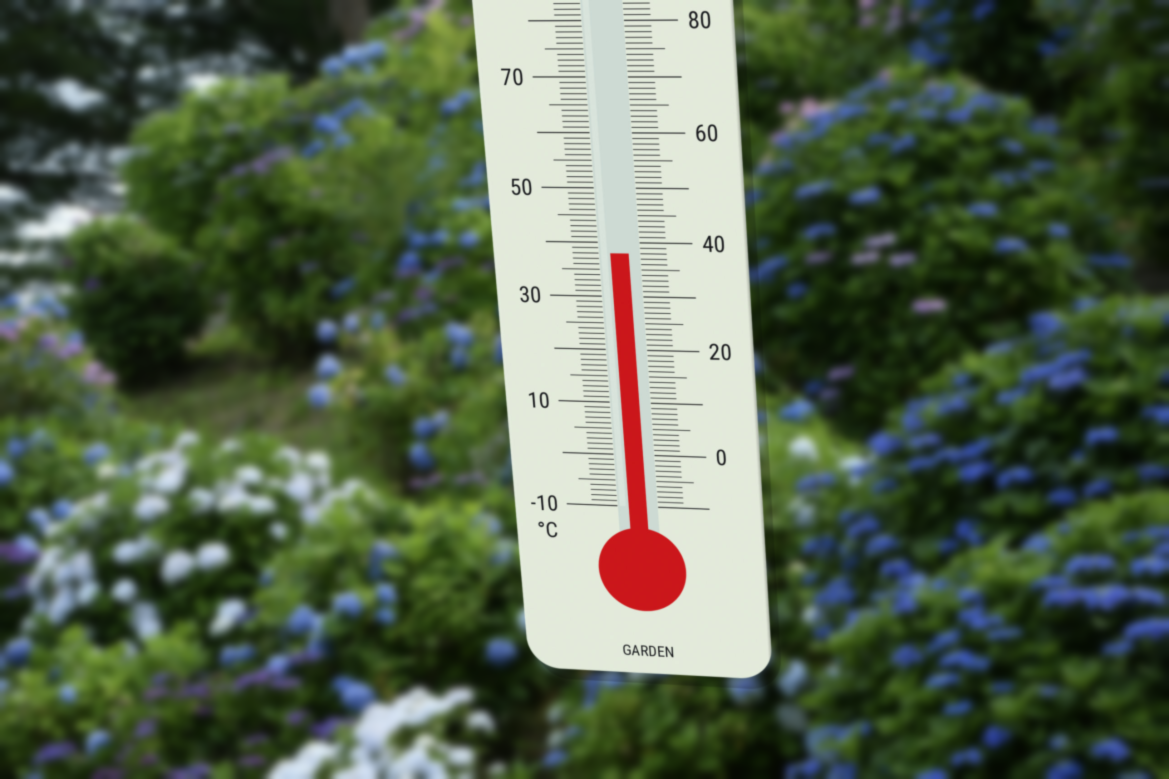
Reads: 38°C
